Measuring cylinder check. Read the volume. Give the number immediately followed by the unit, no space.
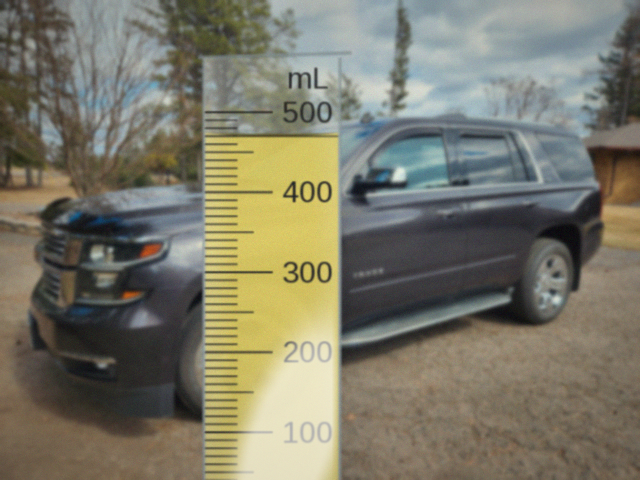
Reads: 470mL
